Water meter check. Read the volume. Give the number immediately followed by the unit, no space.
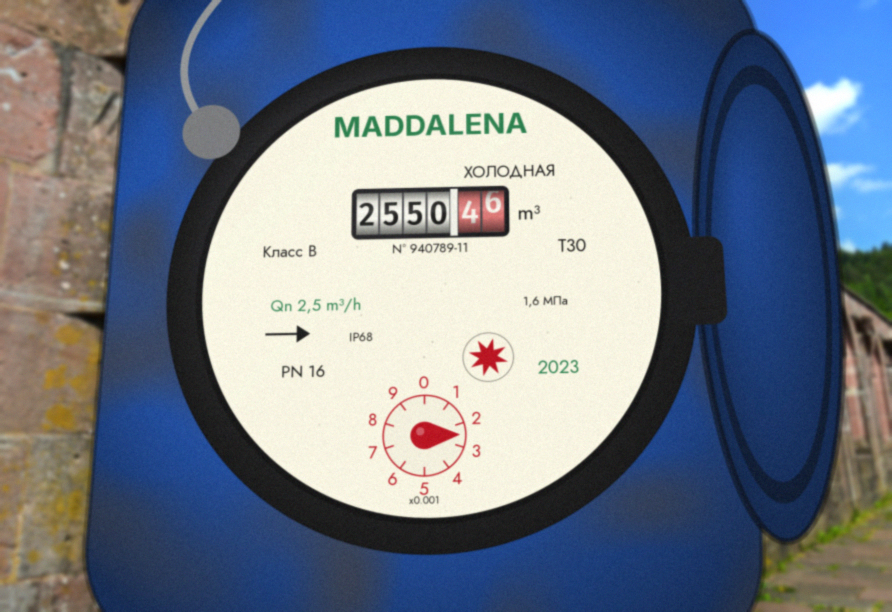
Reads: 2550.462m³
